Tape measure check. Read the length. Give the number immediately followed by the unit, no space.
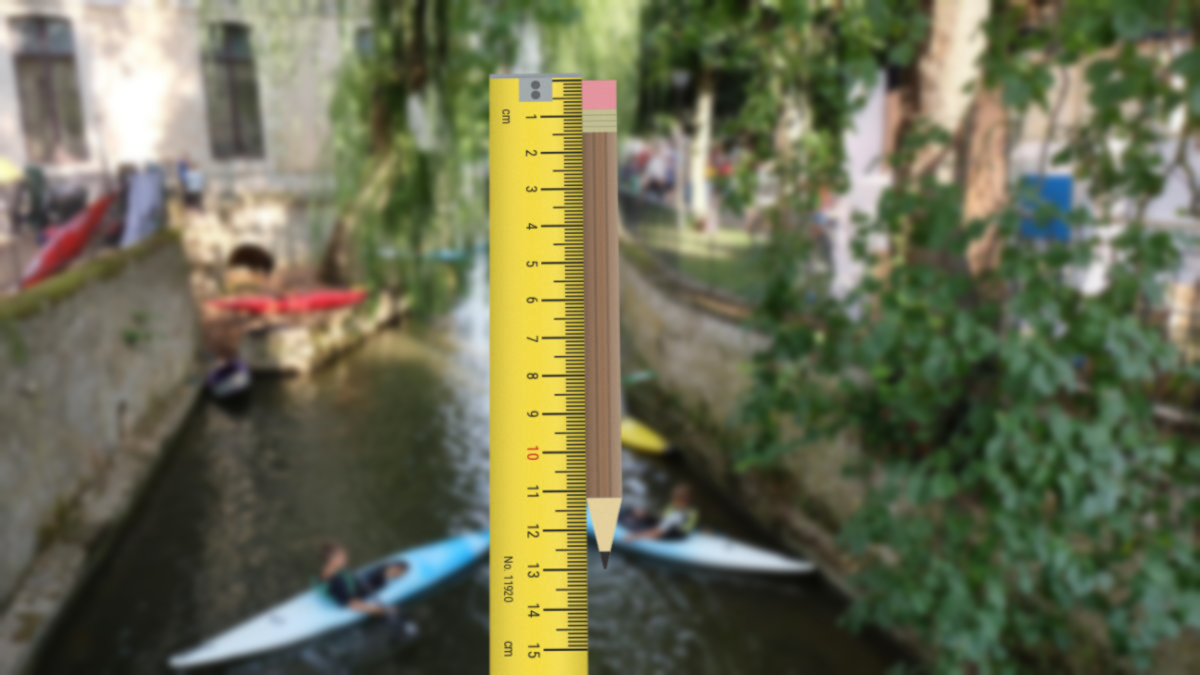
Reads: 13cm
